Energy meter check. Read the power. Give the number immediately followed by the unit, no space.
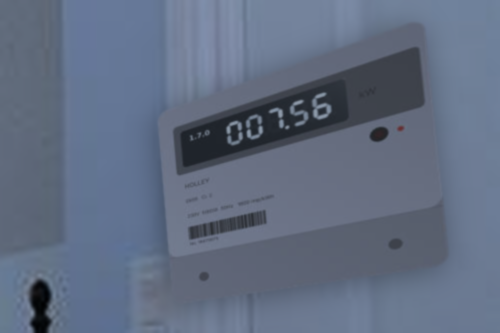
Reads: 7.56kW
